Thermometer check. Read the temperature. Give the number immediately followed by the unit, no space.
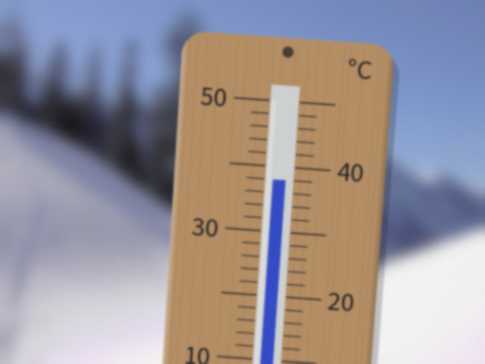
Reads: 38°C
